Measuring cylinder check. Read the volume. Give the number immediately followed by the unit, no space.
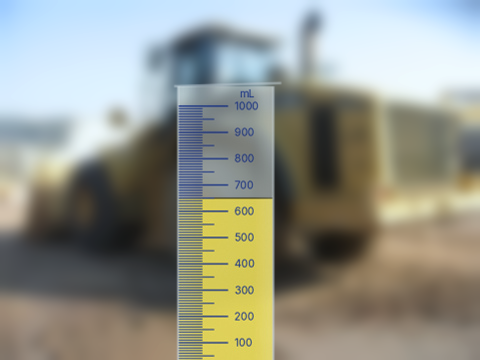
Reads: 650mL
